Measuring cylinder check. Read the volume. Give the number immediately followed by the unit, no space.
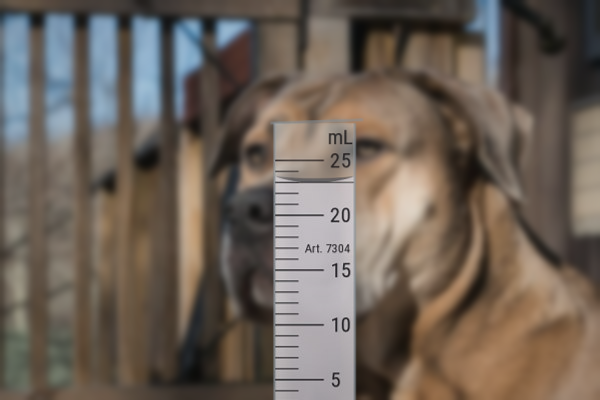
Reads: 23mL
